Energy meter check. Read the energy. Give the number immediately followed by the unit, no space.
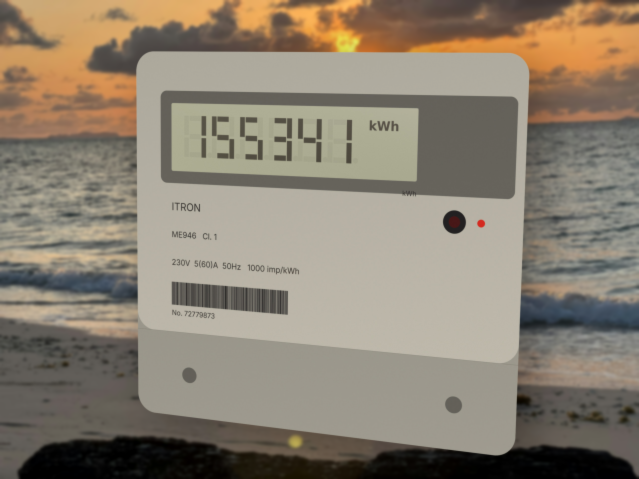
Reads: 155341kWh
